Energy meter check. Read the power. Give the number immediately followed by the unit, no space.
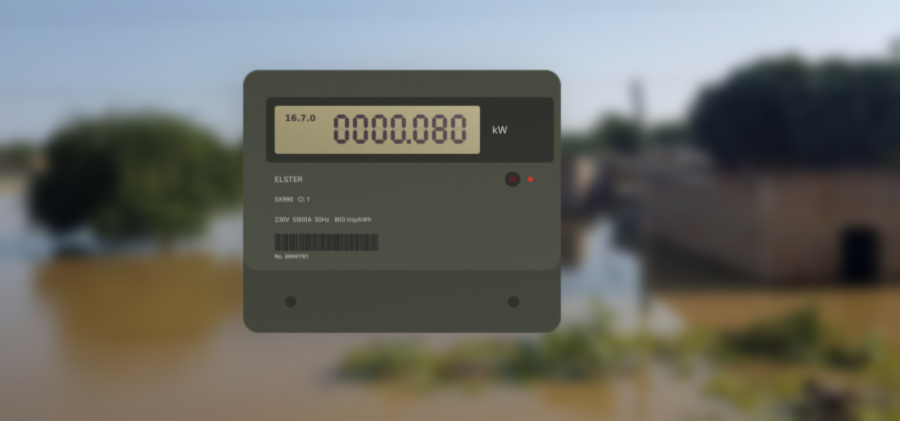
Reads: 0.080kW
